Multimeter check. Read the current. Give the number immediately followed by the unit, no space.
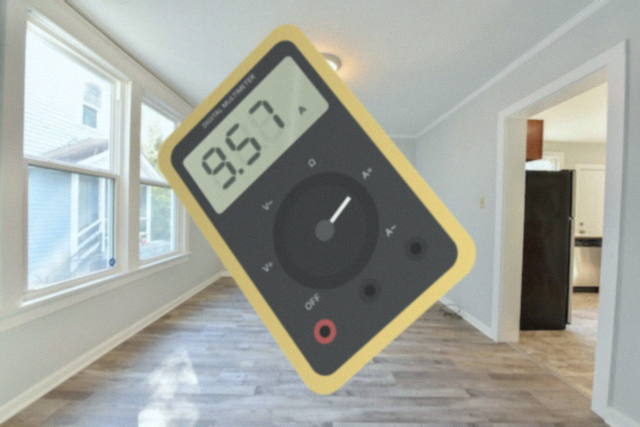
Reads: 9.57A
